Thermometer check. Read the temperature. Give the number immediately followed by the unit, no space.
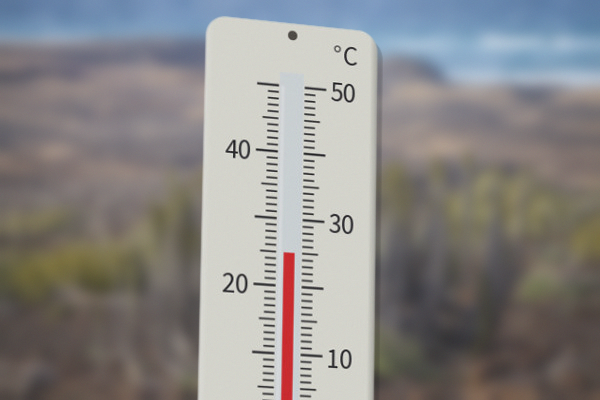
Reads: 25°C
